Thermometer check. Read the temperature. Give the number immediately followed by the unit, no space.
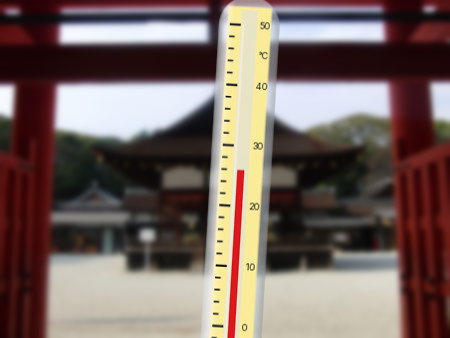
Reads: 26°C
